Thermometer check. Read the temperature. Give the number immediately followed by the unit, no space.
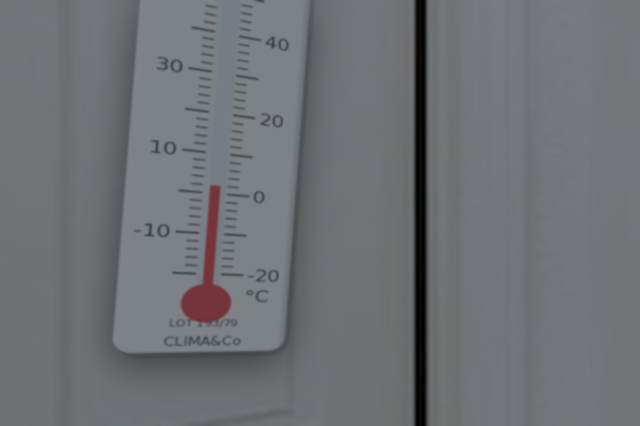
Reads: 2°C
